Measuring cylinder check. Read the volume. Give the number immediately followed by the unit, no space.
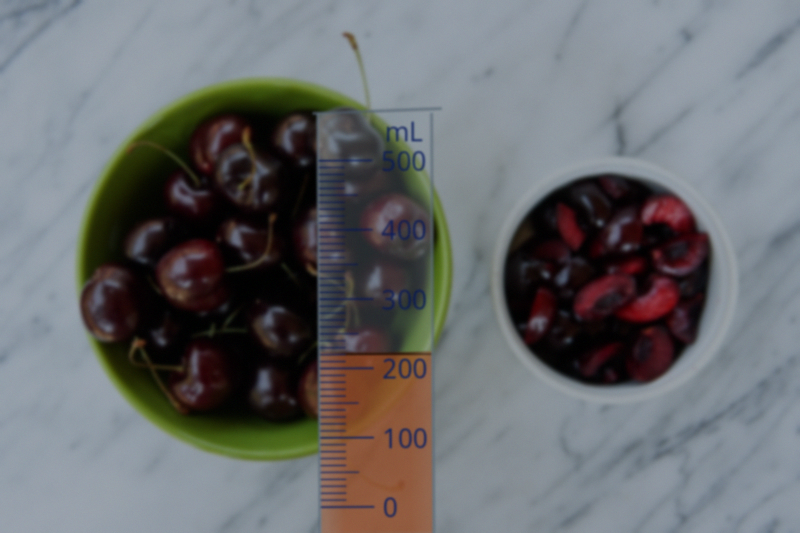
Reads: 220mL
